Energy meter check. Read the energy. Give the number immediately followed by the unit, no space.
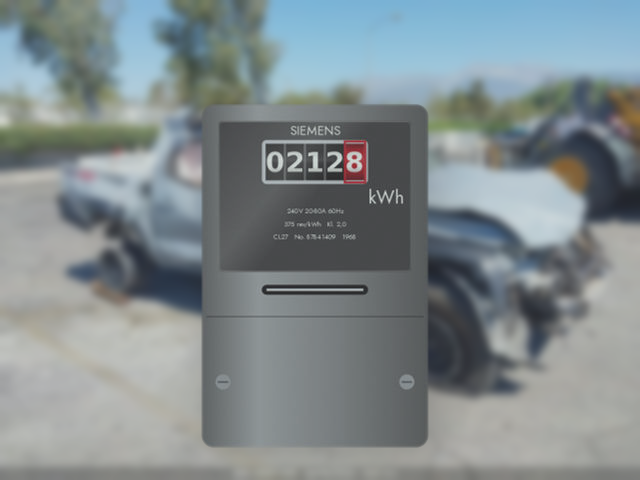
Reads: 212.8kWh
